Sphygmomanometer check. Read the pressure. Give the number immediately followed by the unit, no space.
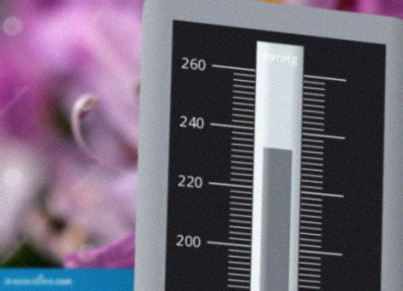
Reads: 234mmHg
